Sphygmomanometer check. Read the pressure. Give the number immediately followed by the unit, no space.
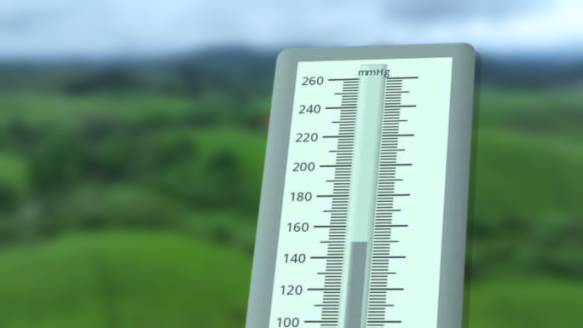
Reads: 150mmHg
